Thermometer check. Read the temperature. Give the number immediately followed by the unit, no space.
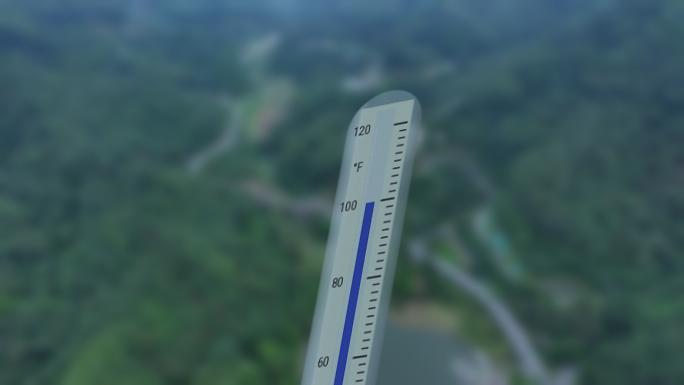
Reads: 100°F
